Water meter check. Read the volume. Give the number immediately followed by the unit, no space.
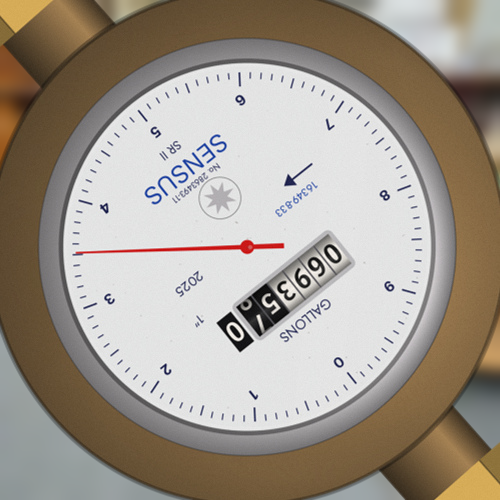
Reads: 693573.5gal
